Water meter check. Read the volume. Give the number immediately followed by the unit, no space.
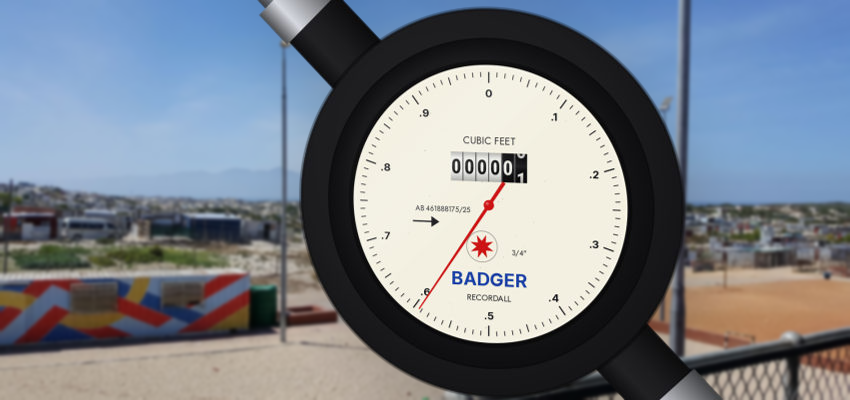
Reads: 0.59ft³
